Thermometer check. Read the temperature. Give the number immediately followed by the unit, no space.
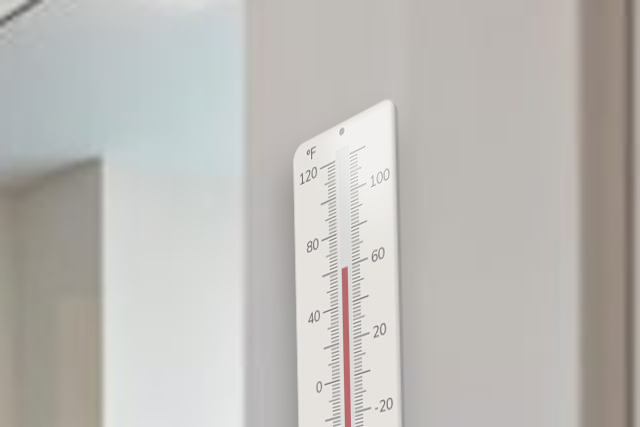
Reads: 60°F
